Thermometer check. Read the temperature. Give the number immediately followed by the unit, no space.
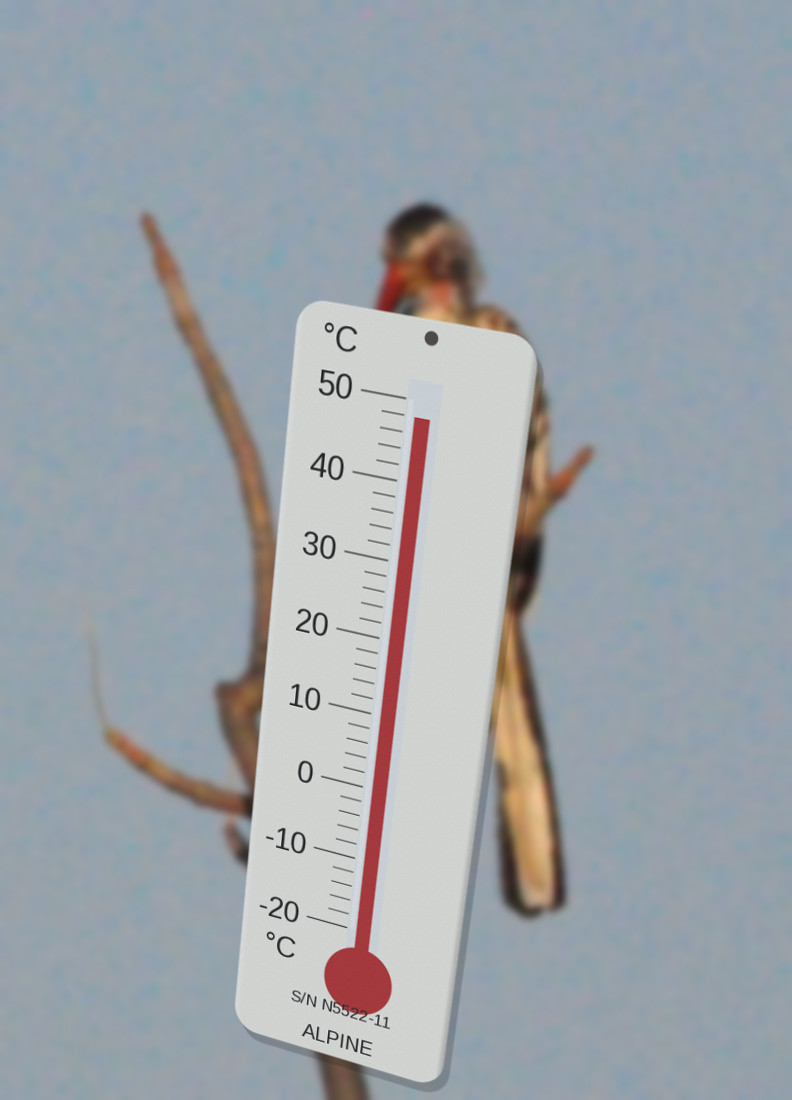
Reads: 48°C
